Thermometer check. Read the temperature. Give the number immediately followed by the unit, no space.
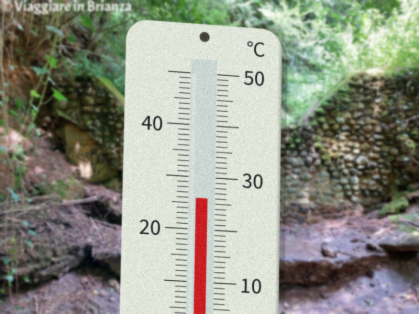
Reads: 26°C
